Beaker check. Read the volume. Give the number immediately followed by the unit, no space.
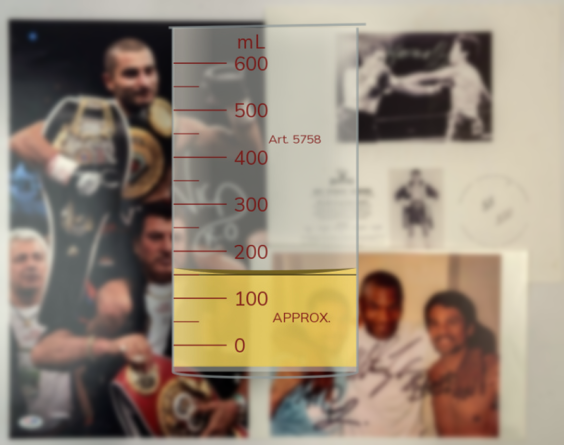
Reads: 150mL
